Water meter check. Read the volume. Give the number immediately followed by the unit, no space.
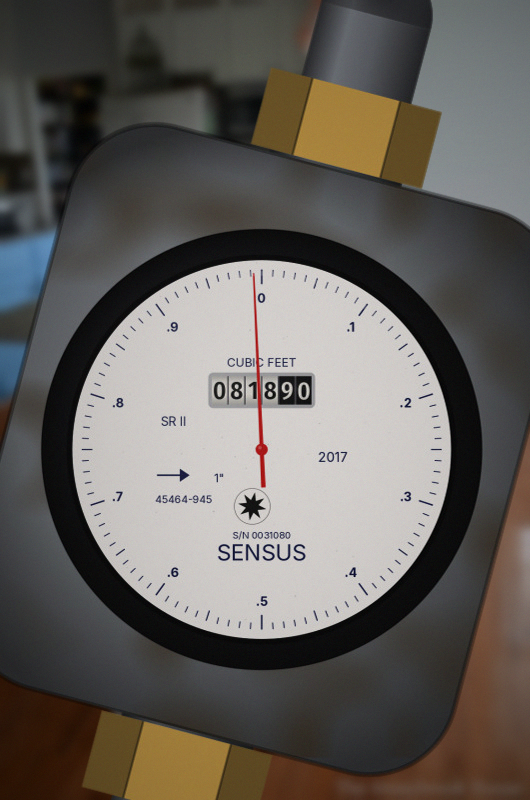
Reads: 81889.99ft³
